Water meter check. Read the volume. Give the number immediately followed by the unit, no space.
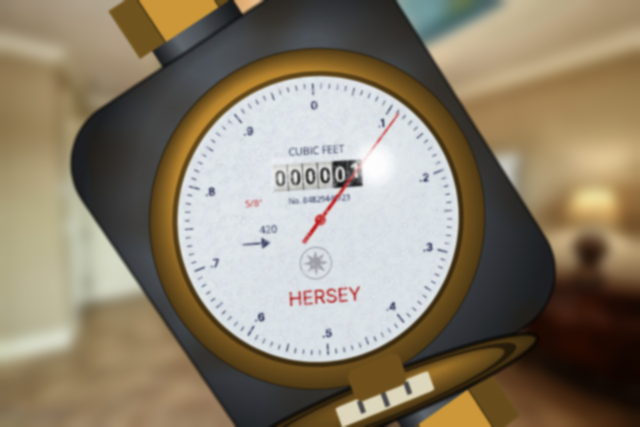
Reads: 1.11ft³
